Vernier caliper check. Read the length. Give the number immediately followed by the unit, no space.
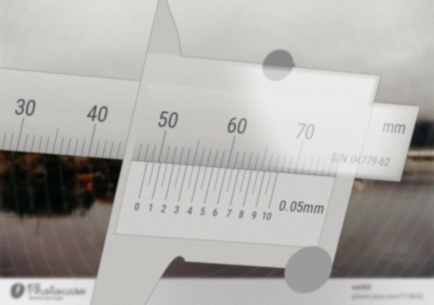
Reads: 48.4mm
